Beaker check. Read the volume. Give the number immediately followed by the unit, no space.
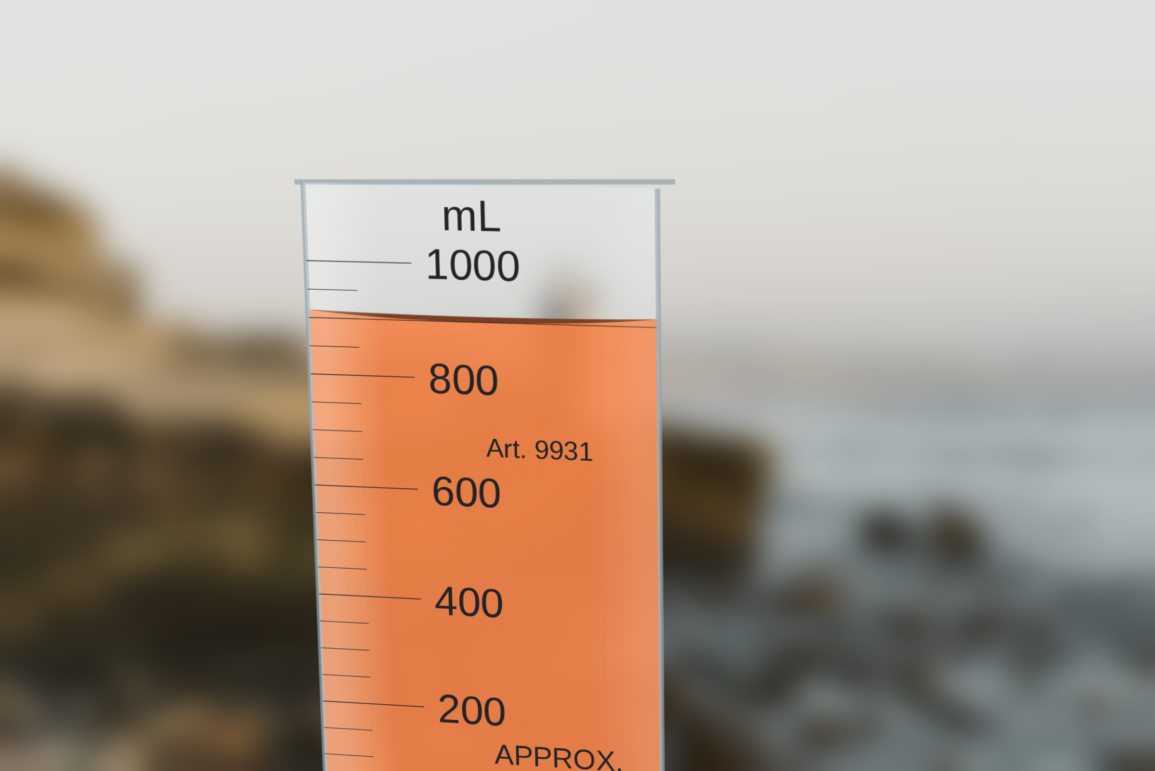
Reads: 900mL
